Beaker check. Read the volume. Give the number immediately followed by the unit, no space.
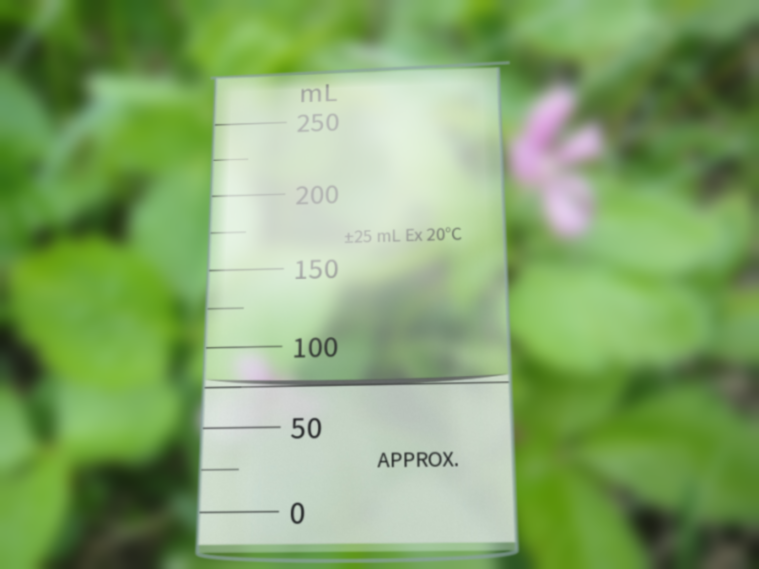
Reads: 75mL
